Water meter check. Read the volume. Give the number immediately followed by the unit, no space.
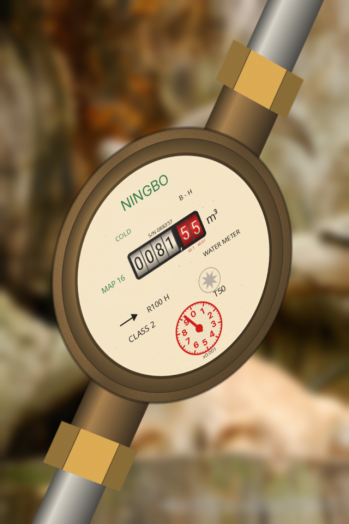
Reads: 81.549m³
